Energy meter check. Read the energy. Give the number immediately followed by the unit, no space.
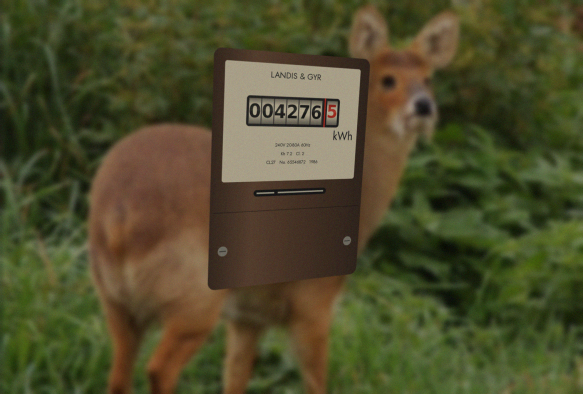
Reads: 4276.5kWh
